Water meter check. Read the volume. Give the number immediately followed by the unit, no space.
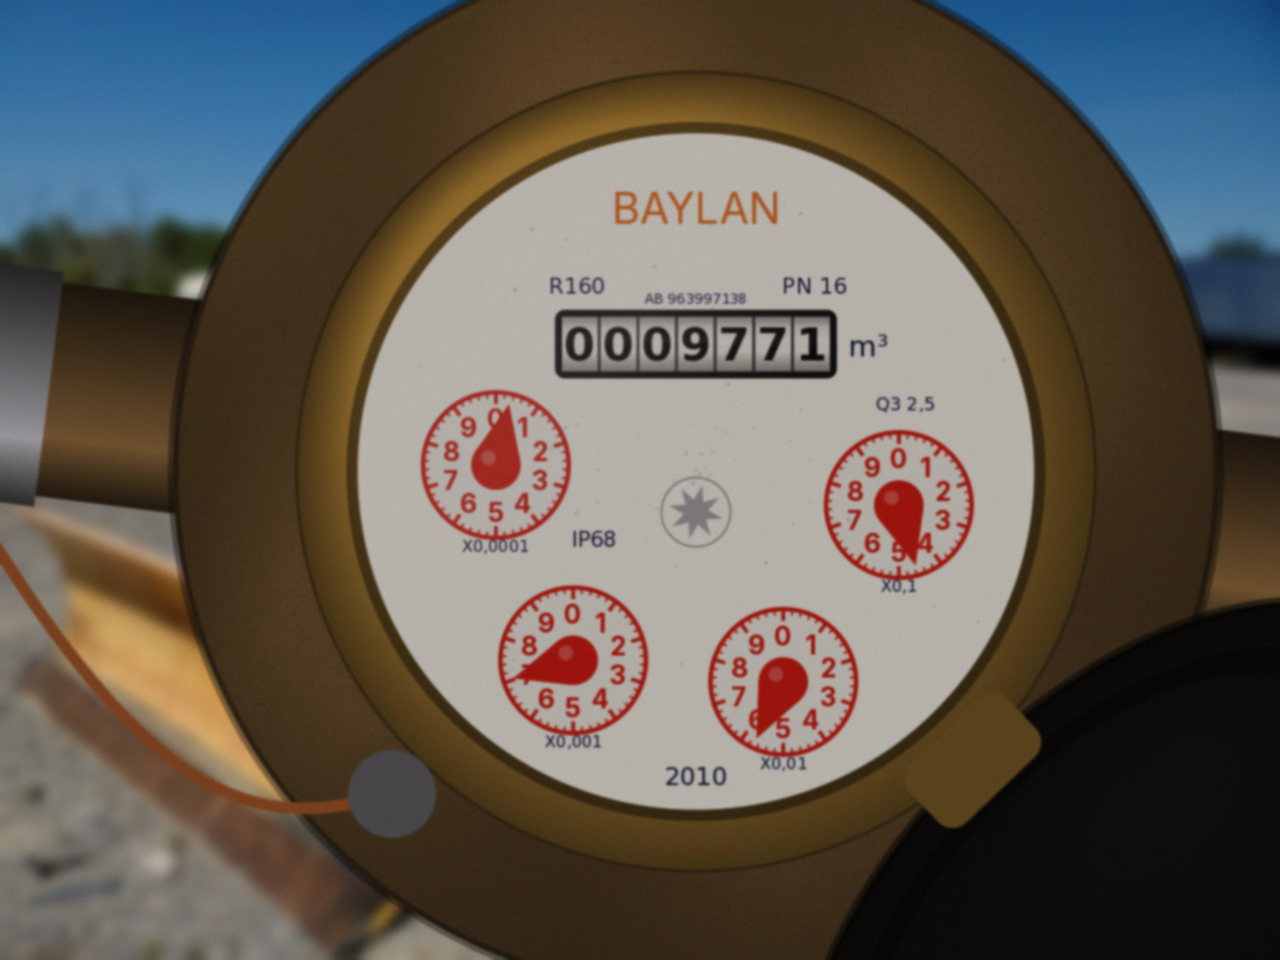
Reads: 9771.4570m³
